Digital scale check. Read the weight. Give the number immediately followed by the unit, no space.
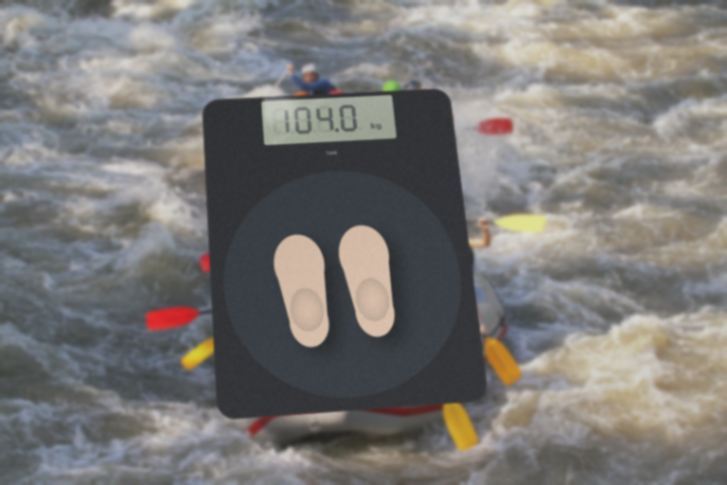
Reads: 104.0kg
